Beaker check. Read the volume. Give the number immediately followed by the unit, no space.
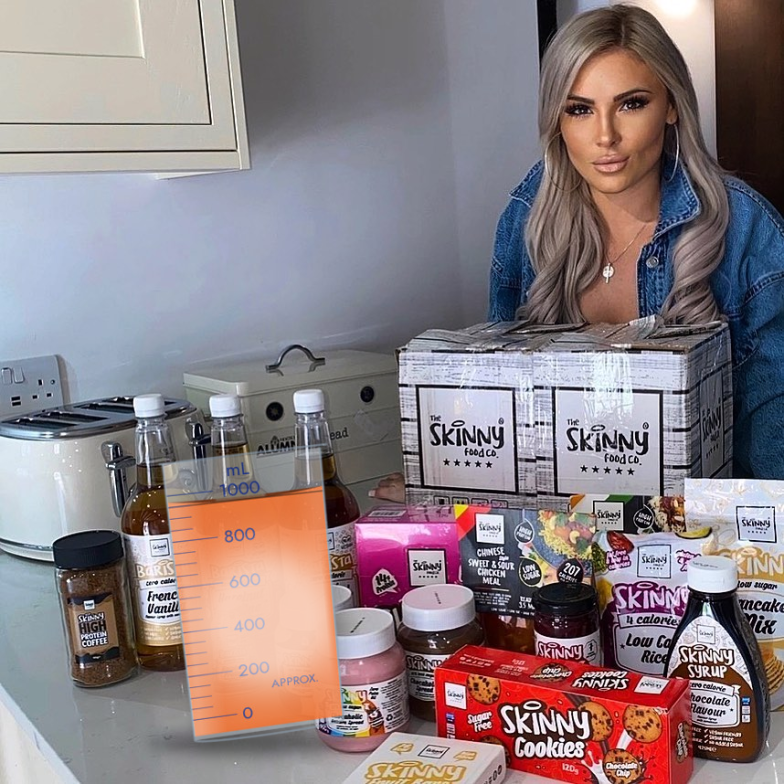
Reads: 950mL
